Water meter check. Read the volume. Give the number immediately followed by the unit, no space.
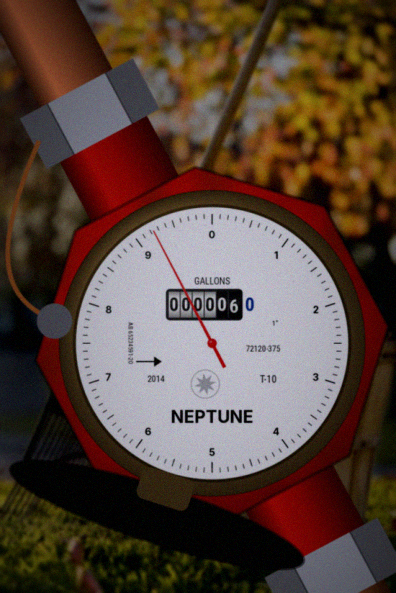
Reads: 59.2gal
